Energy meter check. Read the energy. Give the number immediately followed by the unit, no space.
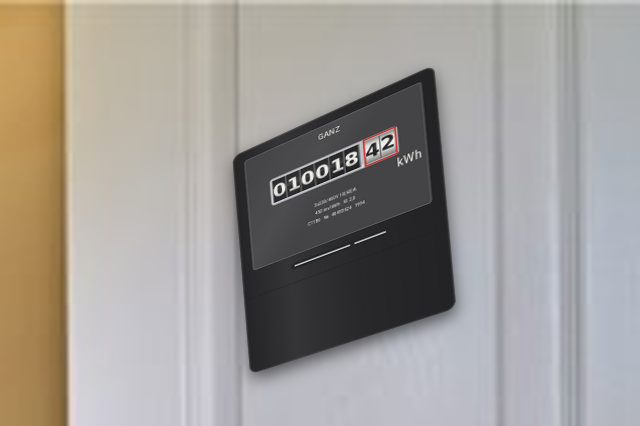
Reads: 10018.42kWh
